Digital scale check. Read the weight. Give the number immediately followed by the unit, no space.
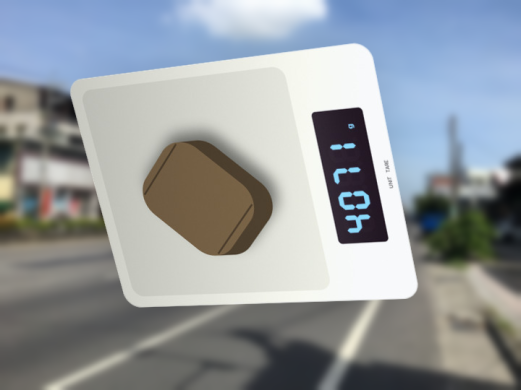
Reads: 4071g
